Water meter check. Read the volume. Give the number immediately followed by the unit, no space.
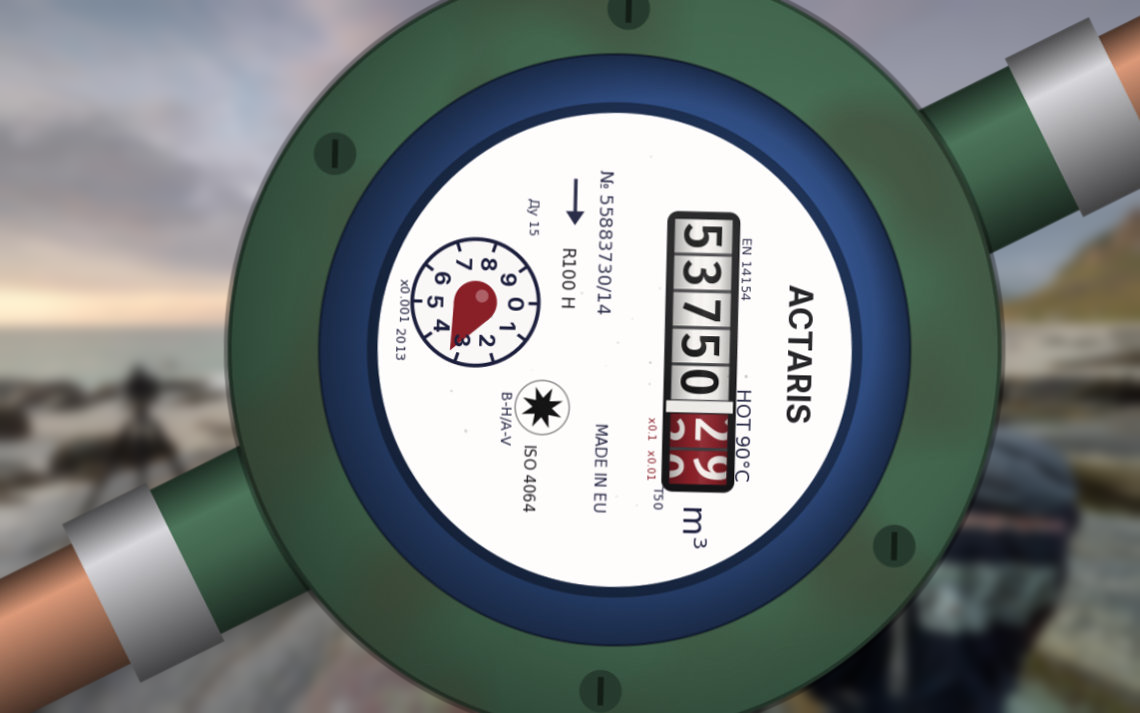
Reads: 53750.293m³
